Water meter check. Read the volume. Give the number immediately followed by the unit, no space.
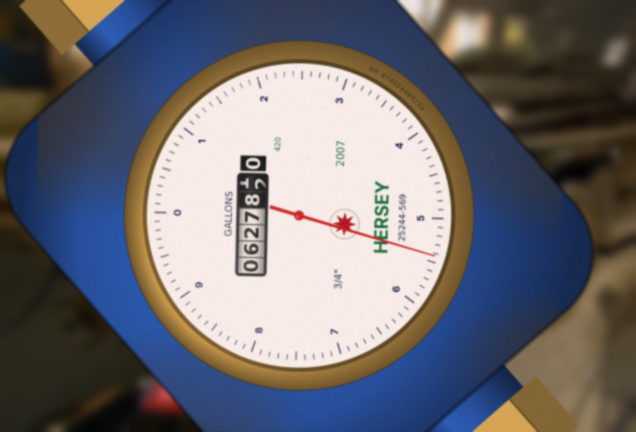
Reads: 627815.4gal
